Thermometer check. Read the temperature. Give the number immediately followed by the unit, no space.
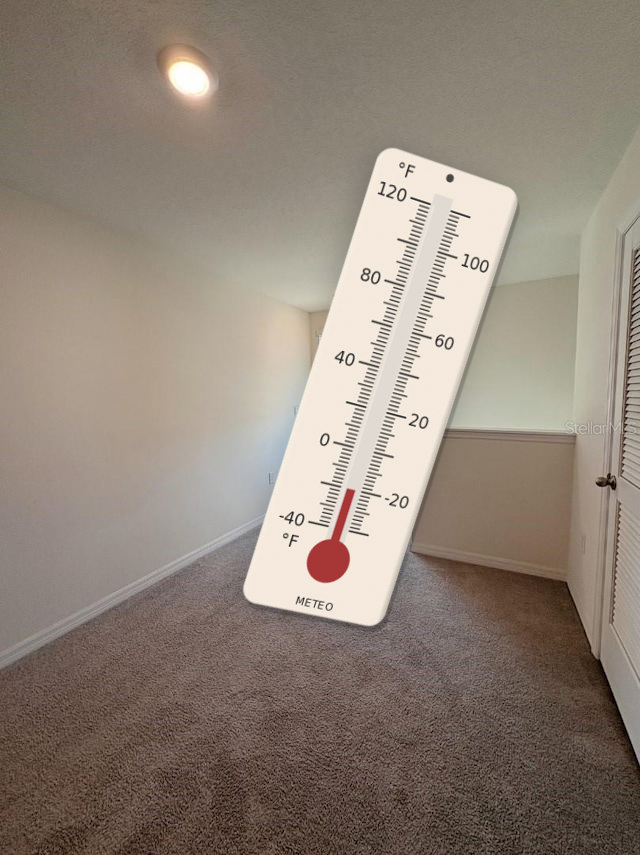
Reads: -20°F
